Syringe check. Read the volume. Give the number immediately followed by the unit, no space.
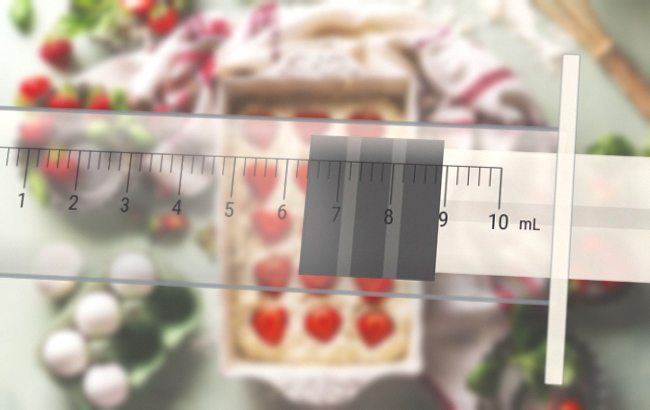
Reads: 6.4mL
